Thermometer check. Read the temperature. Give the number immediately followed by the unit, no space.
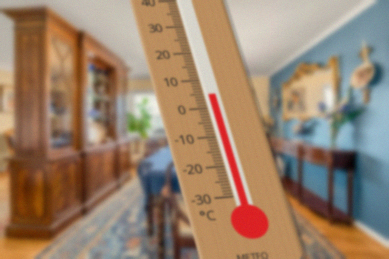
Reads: 5°C
